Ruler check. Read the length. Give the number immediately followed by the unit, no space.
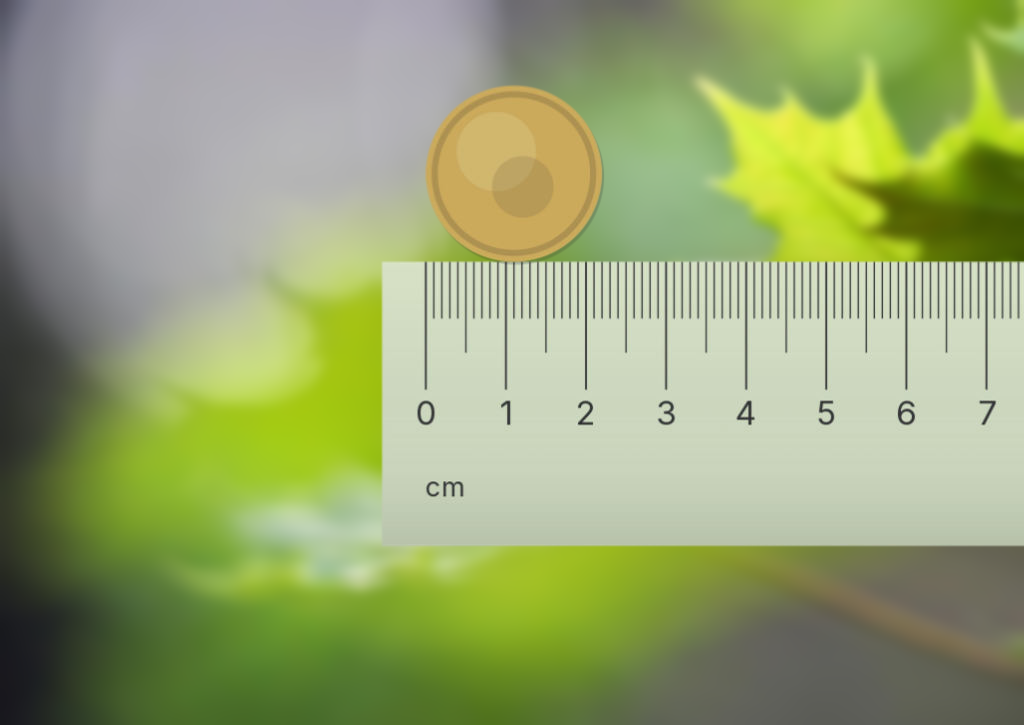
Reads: 2.2cm
